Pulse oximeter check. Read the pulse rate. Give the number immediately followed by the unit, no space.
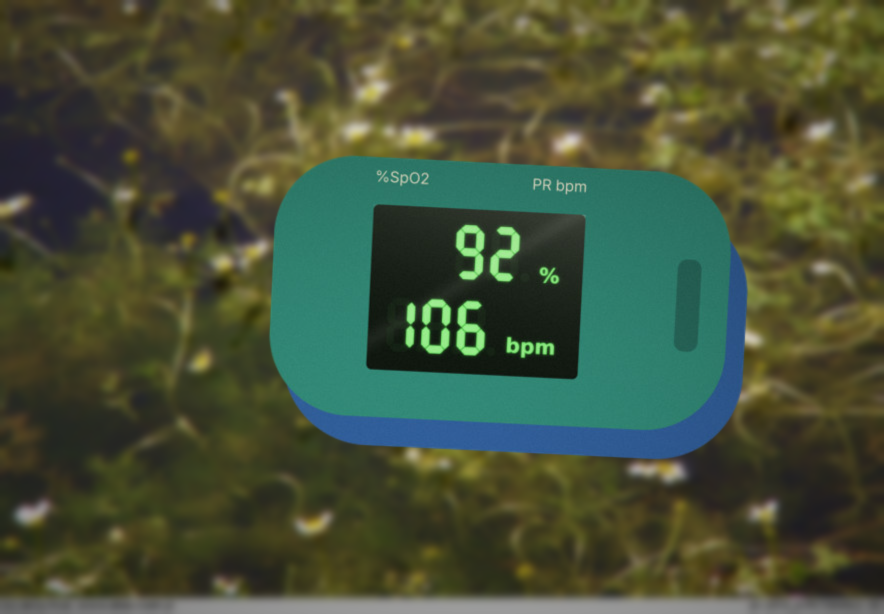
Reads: 106bpm
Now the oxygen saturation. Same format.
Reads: 92%
